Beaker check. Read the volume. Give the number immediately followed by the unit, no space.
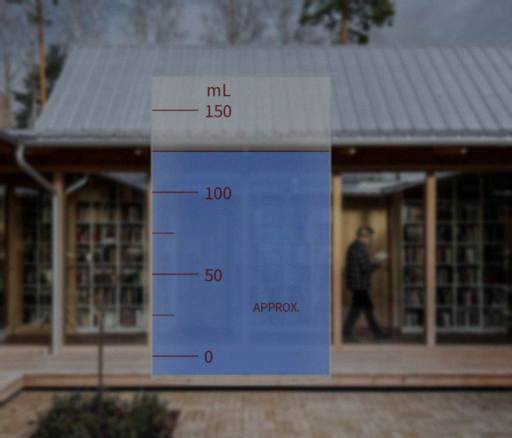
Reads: 125mL
